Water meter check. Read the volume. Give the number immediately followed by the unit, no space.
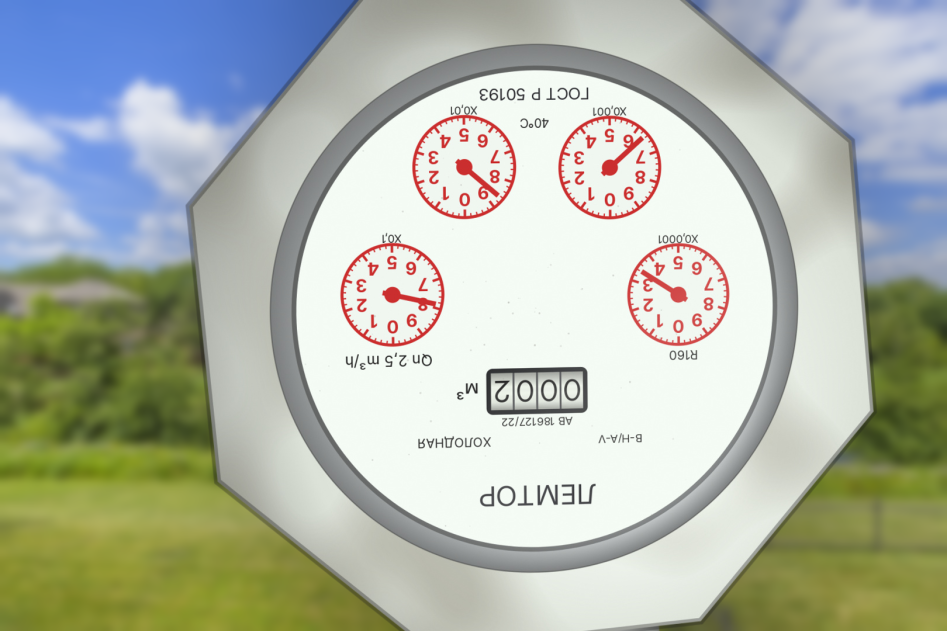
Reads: 2.7863m³
